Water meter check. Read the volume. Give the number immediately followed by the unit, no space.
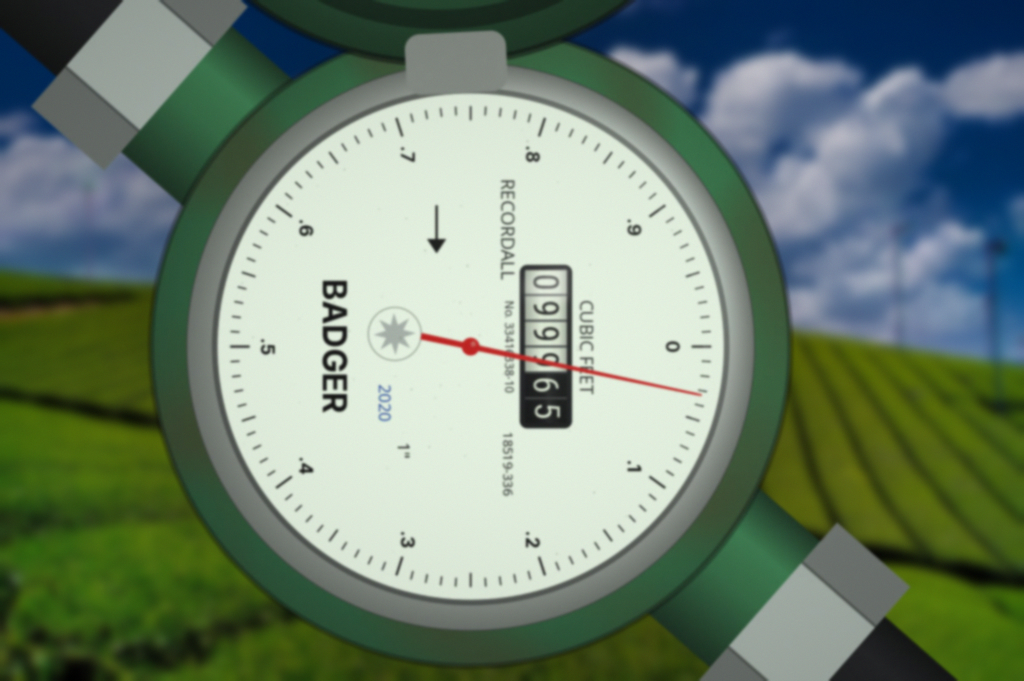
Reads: 99965.03ft³
